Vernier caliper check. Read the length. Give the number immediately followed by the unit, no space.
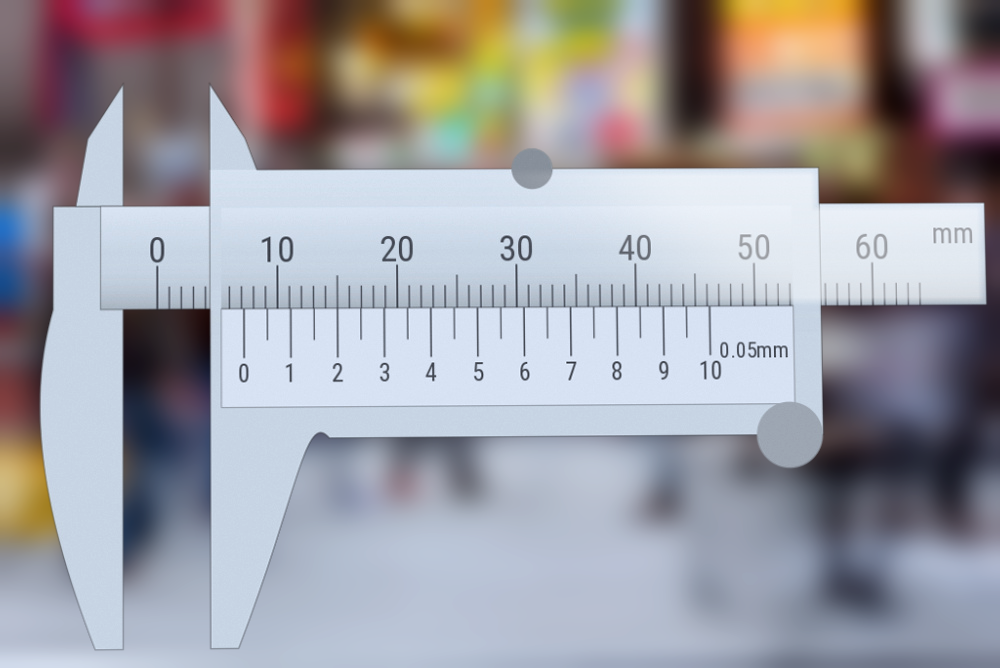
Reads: 7.2mm
